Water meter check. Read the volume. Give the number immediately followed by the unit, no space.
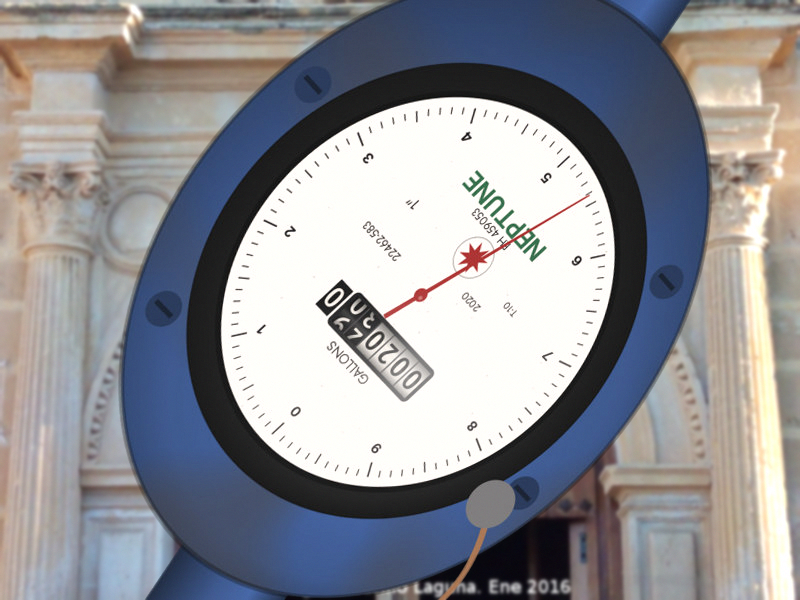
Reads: 20295.4gal
